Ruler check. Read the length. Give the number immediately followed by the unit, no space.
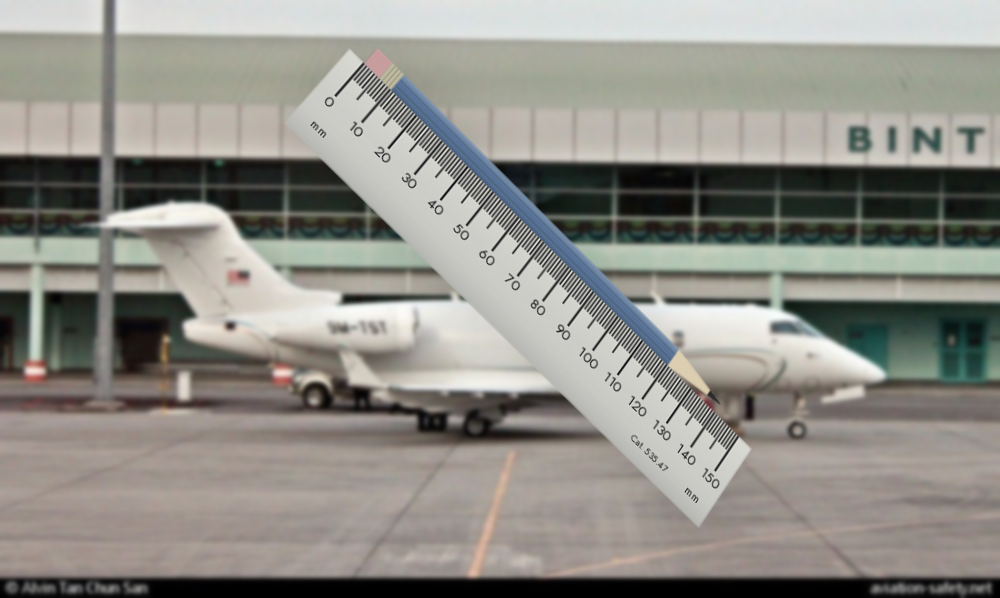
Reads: 140mm
